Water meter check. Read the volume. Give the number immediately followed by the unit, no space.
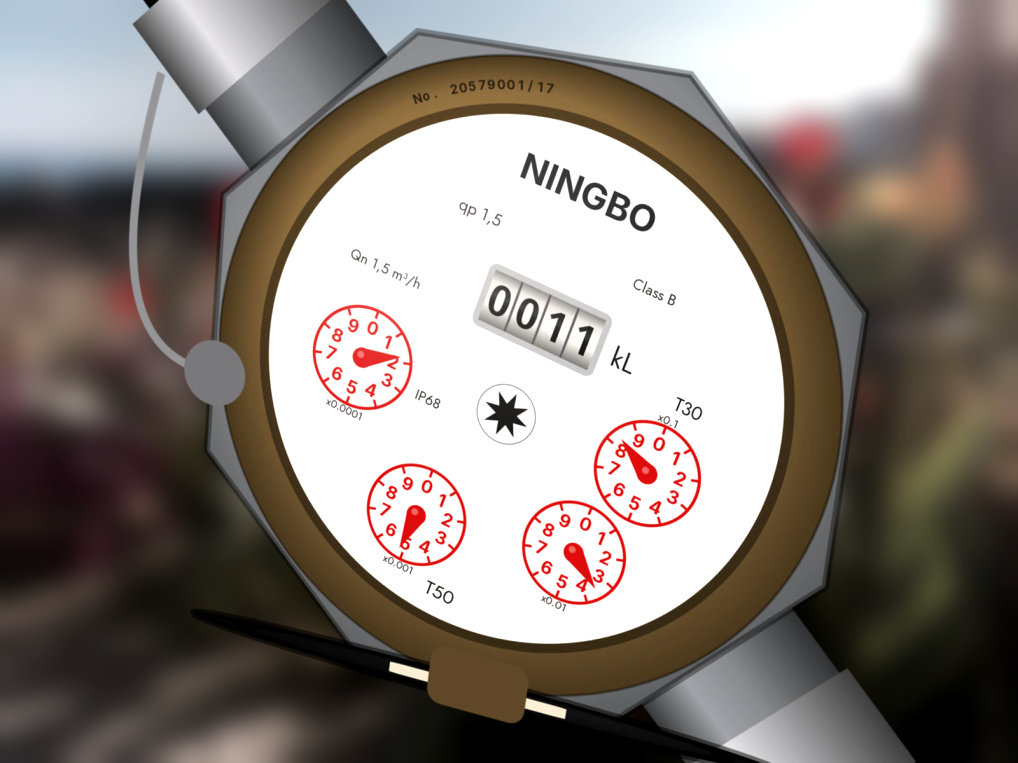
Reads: 11.8351kL
